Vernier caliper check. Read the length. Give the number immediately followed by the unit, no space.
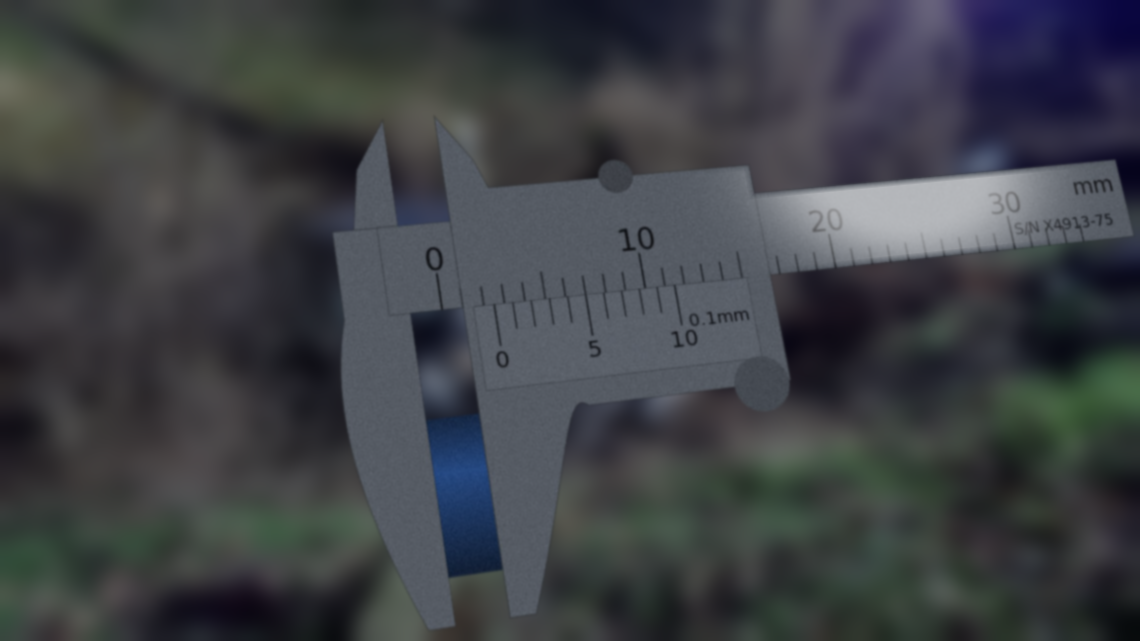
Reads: 2.5mm
